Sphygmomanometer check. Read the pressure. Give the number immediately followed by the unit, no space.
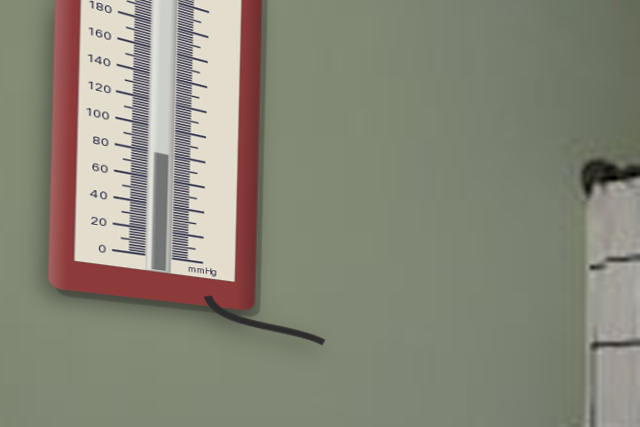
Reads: 80mmHg
